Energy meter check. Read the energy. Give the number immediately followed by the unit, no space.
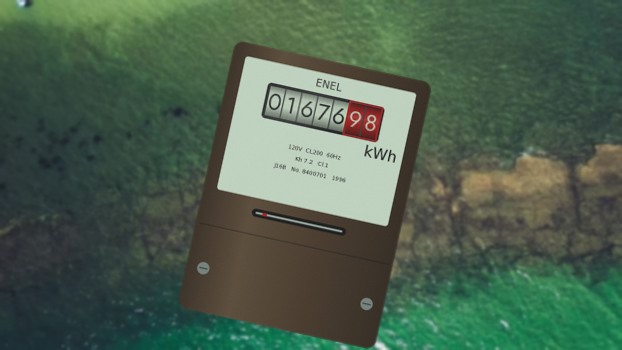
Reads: 1676.98kWh
